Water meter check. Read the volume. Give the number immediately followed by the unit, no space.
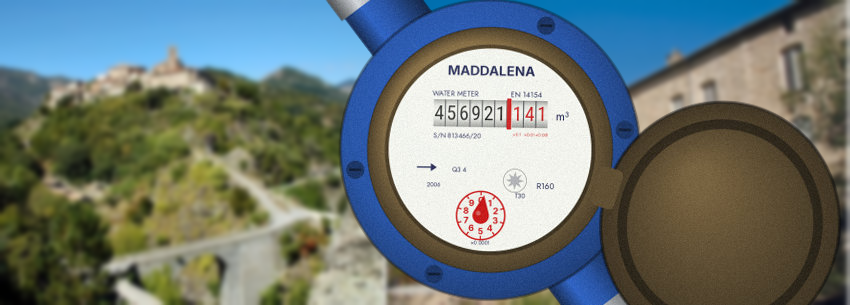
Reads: 456921.1410m³
